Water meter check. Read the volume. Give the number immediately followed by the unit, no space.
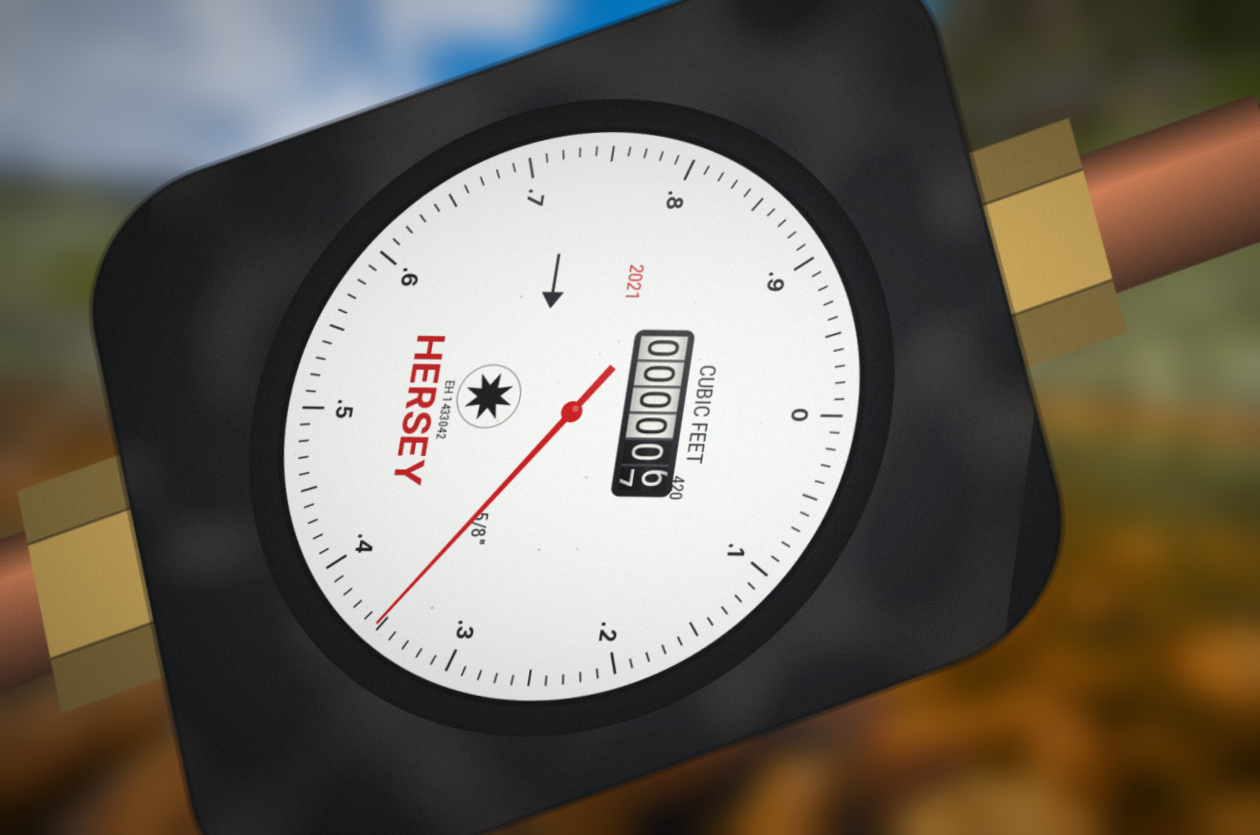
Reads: 6.35ft³
